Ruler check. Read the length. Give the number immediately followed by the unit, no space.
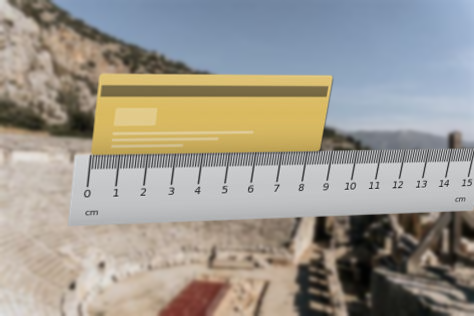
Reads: 8.5cm
